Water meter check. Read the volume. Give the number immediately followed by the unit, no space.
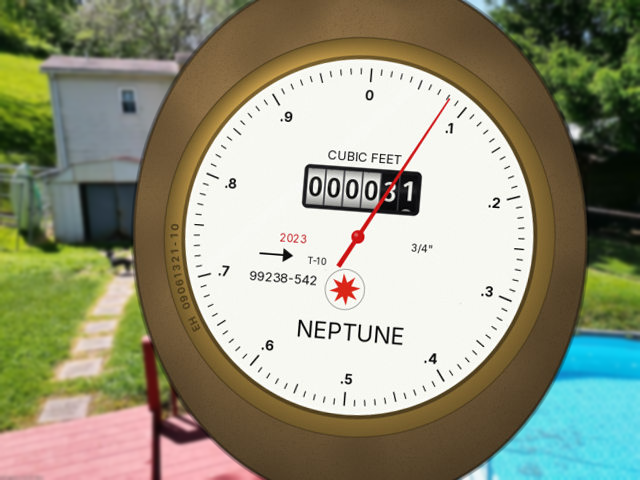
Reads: 31.08ft³
